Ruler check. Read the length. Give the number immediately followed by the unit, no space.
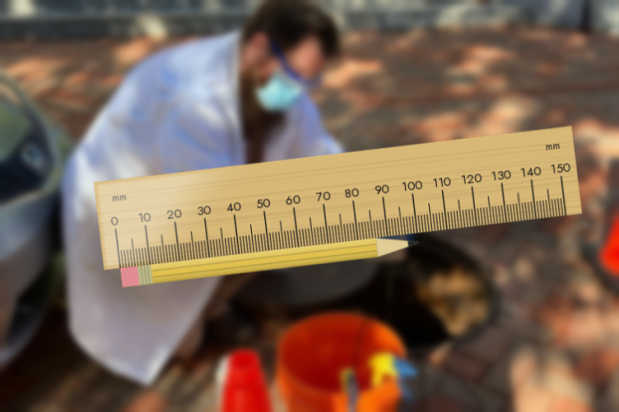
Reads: 100mm
